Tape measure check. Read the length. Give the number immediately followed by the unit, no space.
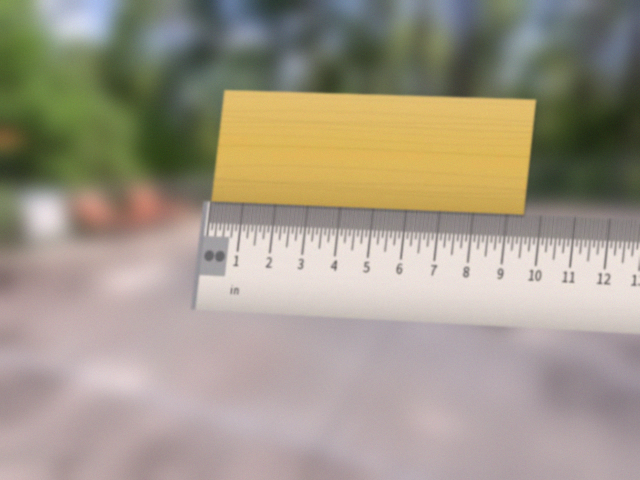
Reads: 9.5in
